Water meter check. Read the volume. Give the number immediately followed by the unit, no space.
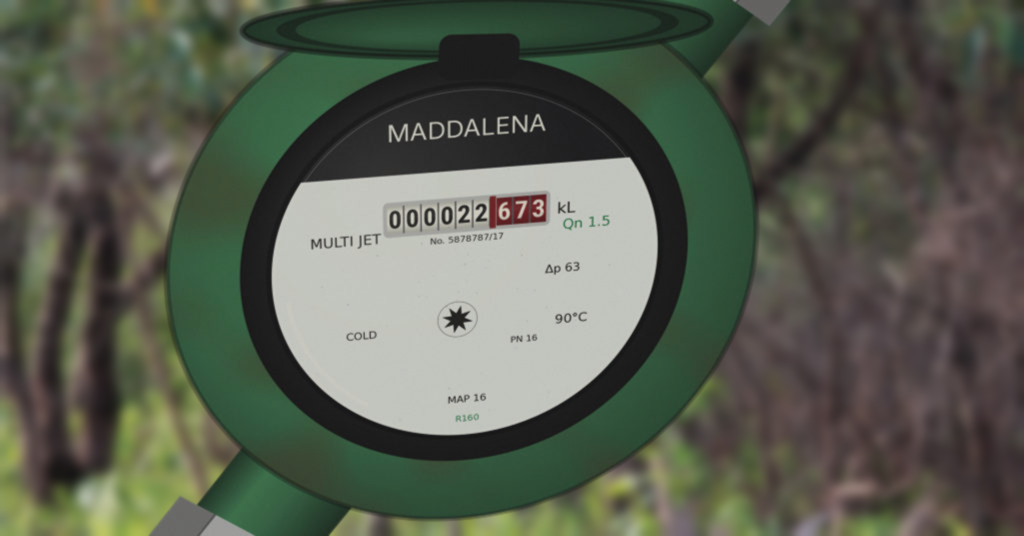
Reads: 22.673kL
